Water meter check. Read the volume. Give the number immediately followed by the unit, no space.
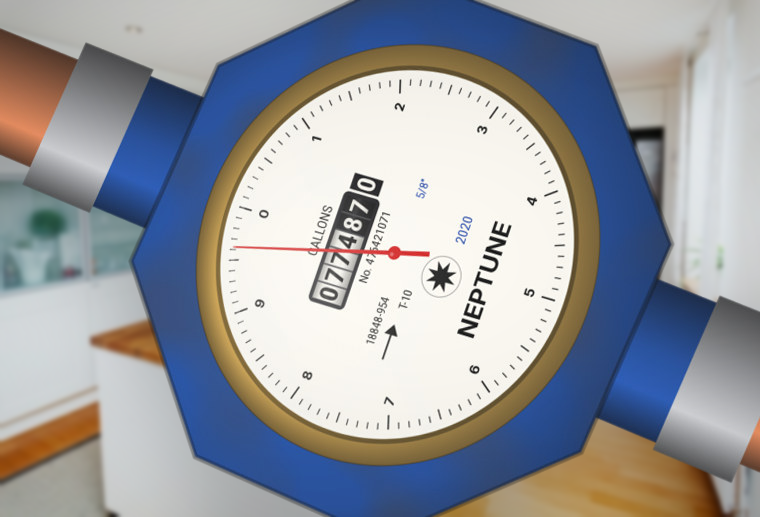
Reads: 774869.6gal
